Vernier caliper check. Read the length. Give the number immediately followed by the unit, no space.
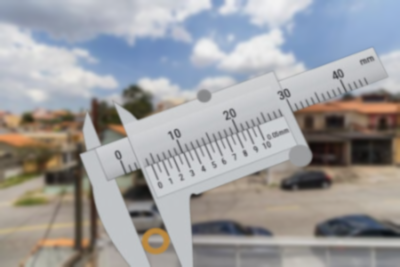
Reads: 4.5mm
